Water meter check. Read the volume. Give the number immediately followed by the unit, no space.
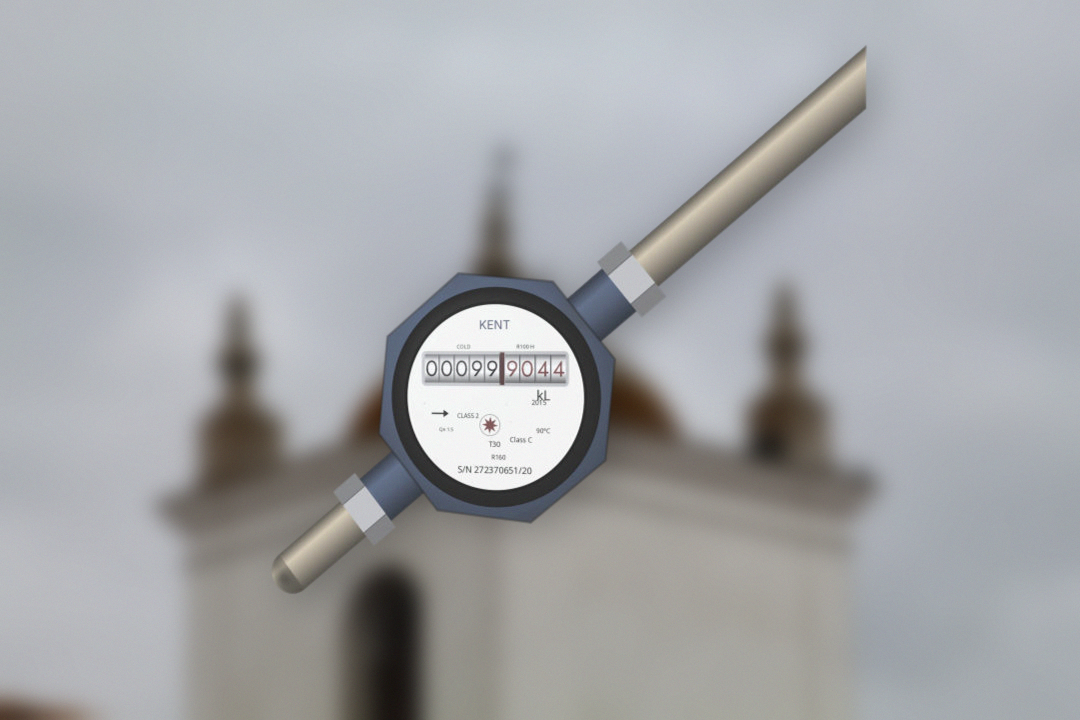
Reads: 99.9044kL
